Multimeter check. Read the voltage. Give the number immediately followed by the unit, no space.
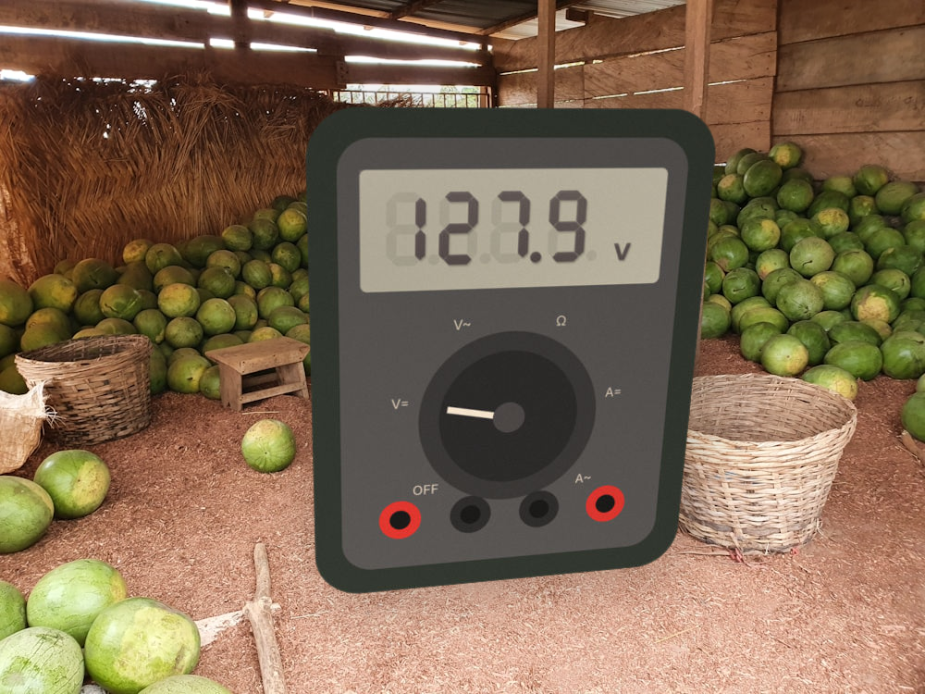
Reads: 127.9V
